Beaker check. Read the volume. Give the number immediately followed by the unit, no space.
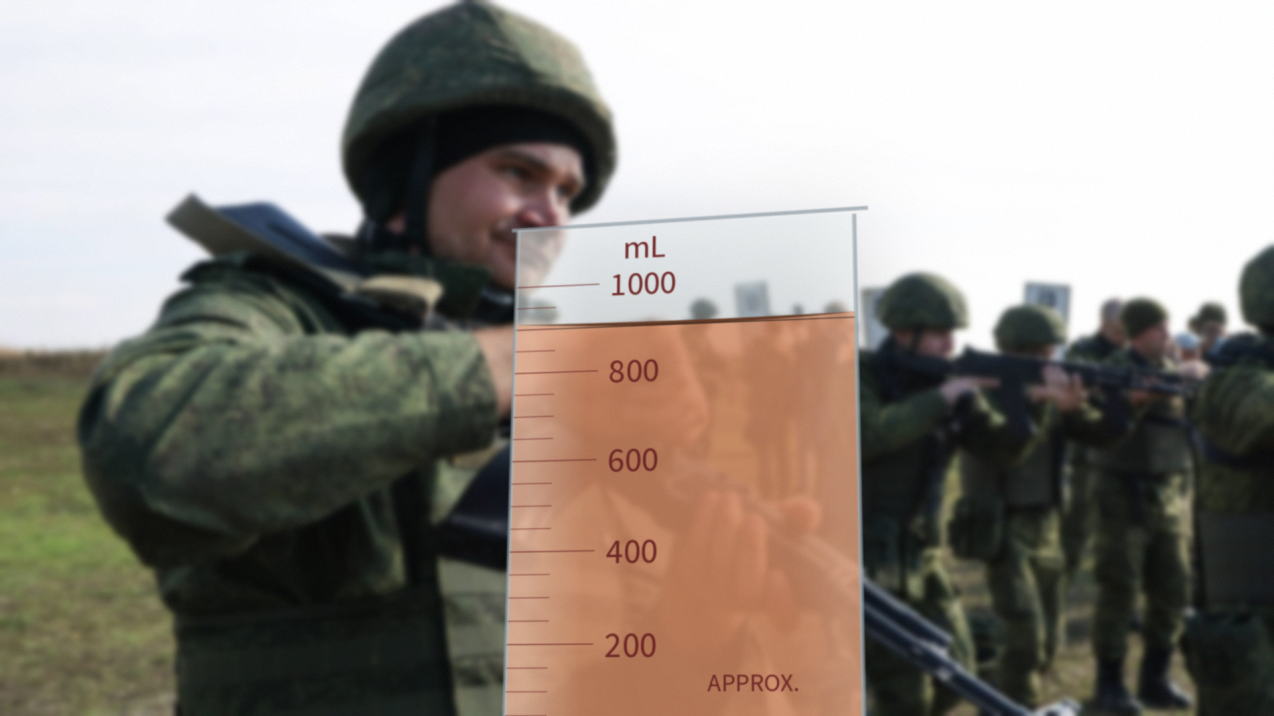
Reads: 900mL
